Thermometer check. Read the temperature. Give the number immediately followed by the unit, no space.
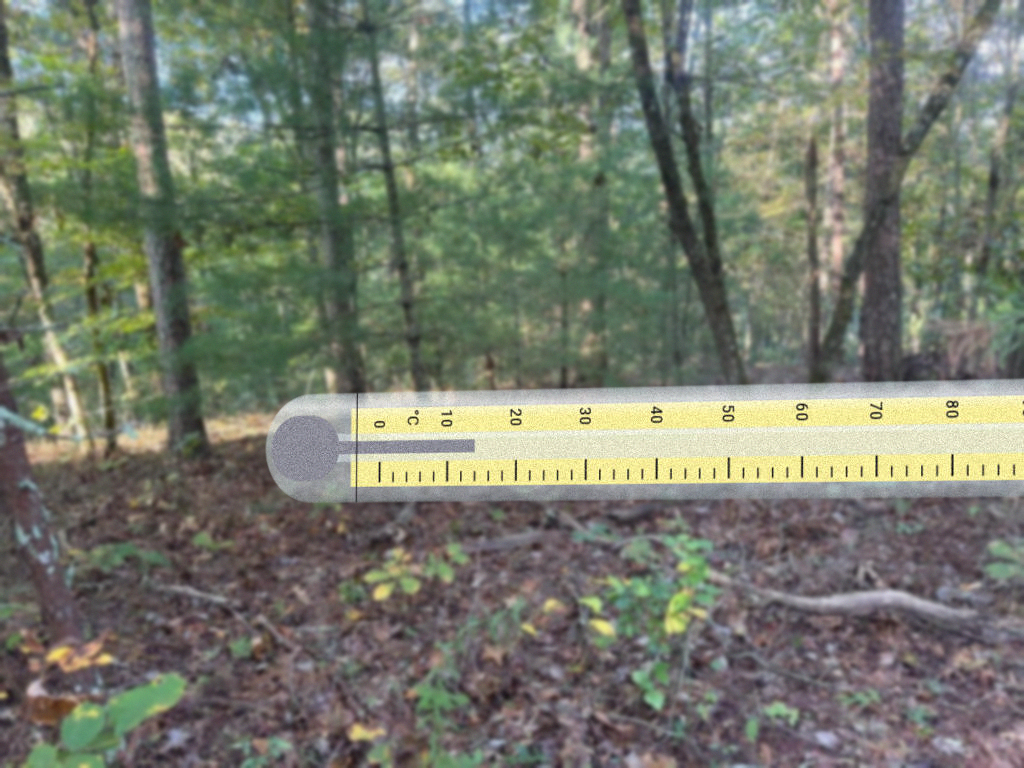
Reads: 14°C
